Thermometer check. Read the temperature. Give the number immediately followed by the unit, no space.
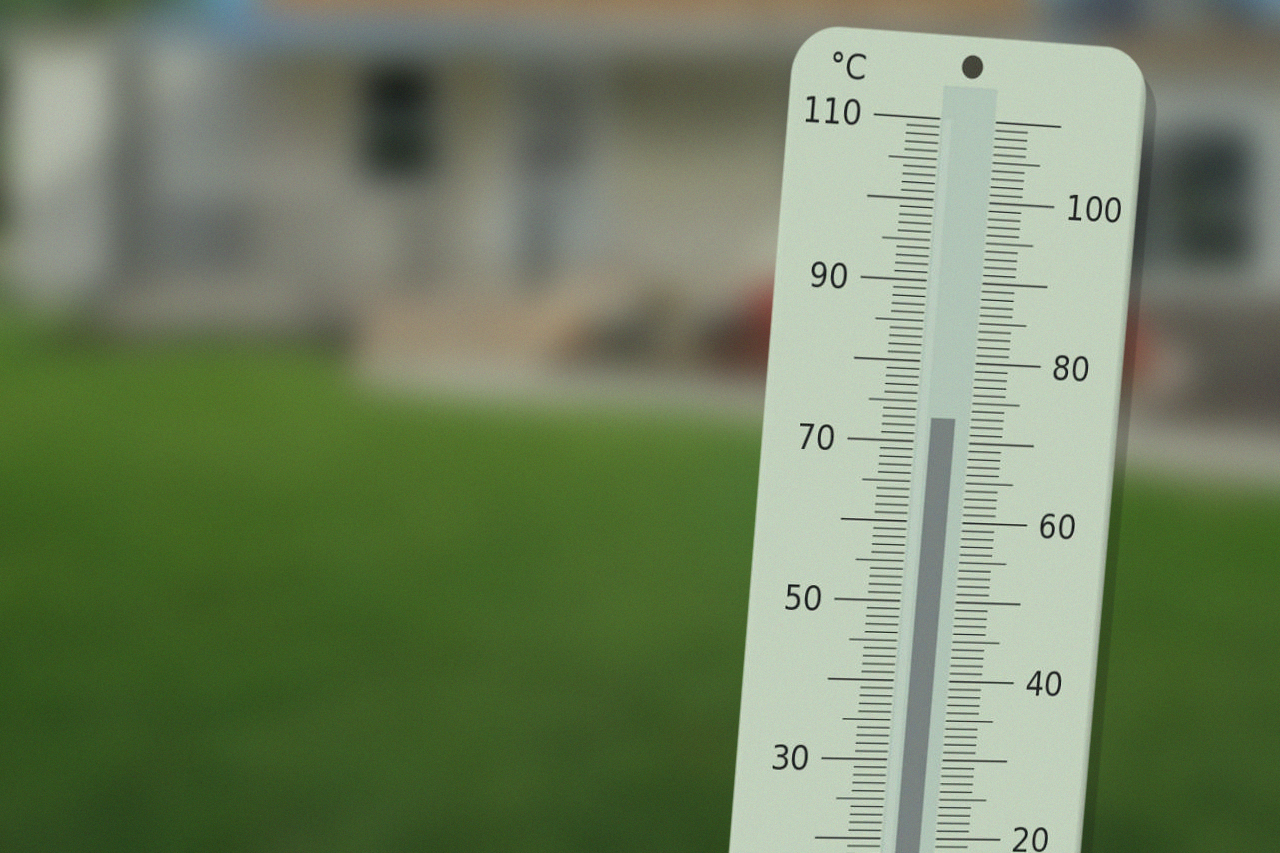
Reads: 73°C
